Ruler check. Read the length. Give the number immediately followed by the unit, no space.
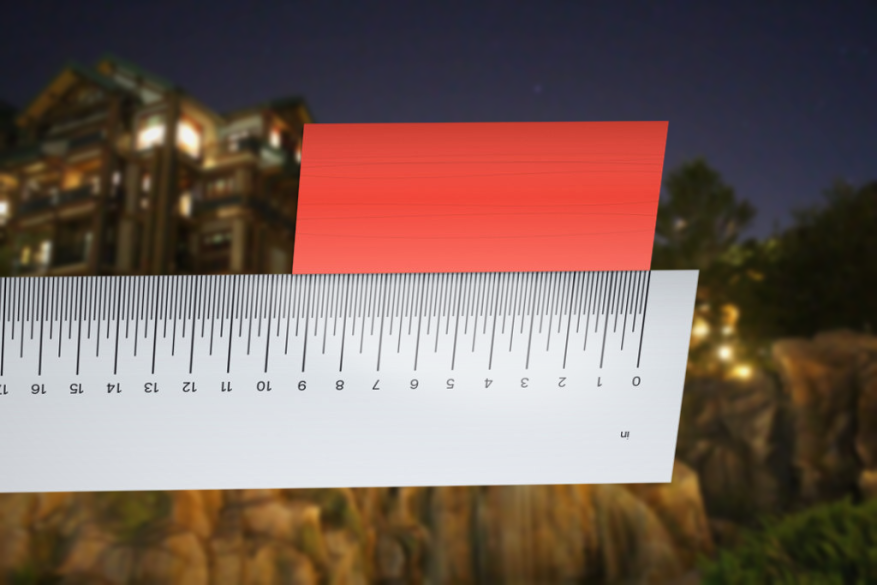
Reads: 9.5in
